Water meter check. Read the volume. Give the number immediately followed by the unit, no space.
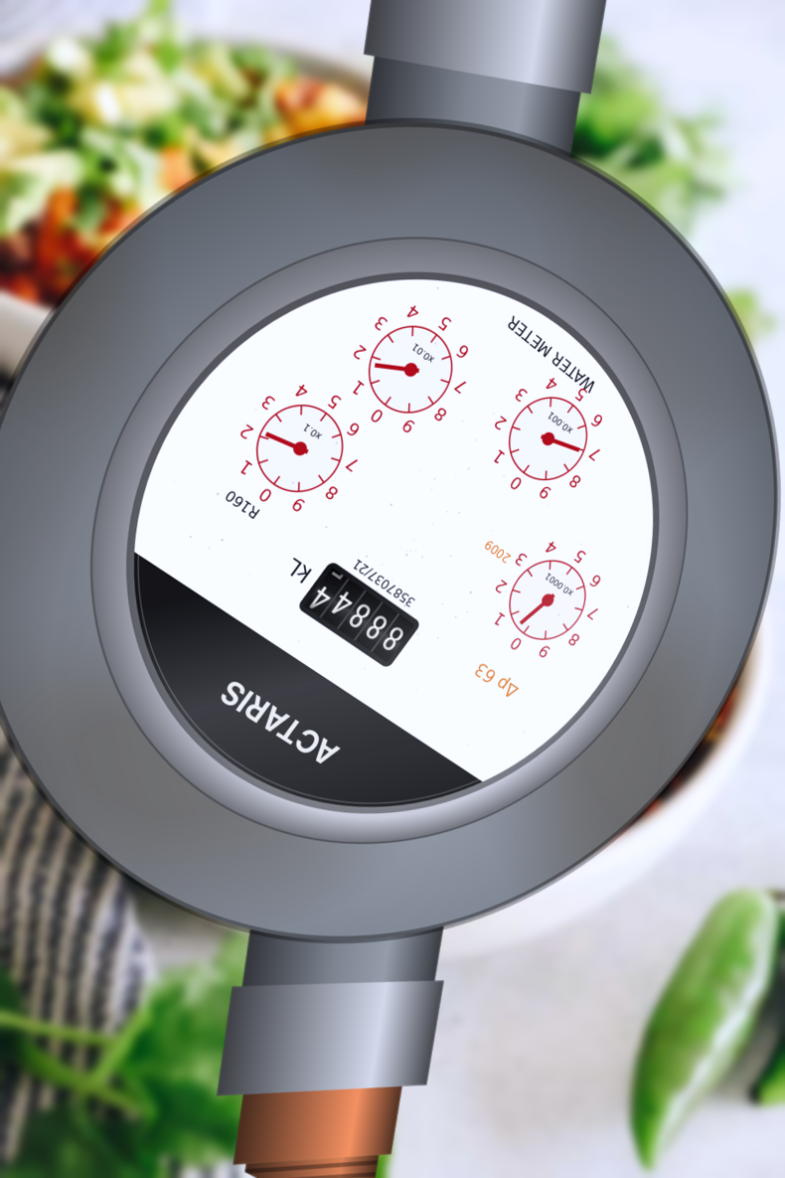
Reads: 88844.2170kL
